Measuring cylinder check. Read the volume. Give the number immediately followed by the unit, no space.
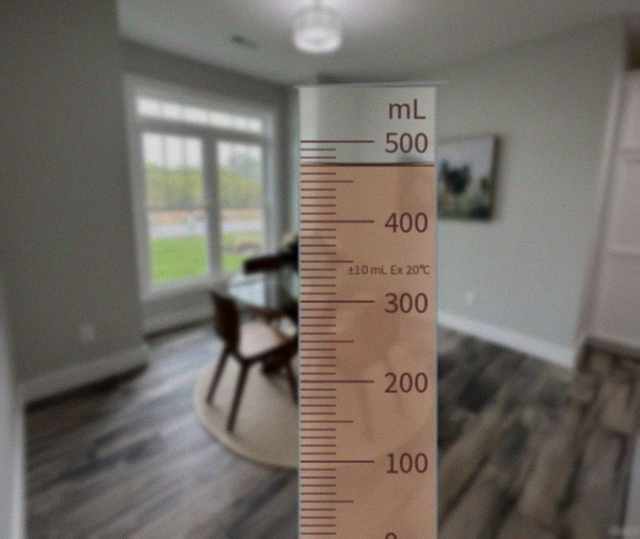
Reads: 470mL
